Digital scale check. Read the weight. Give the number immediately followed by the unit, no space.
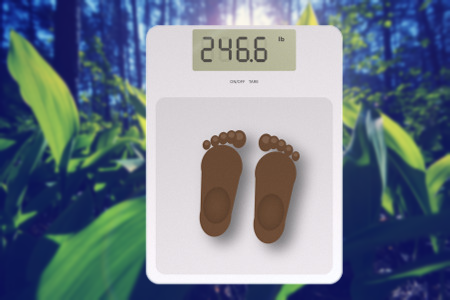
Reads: 246.6lb
